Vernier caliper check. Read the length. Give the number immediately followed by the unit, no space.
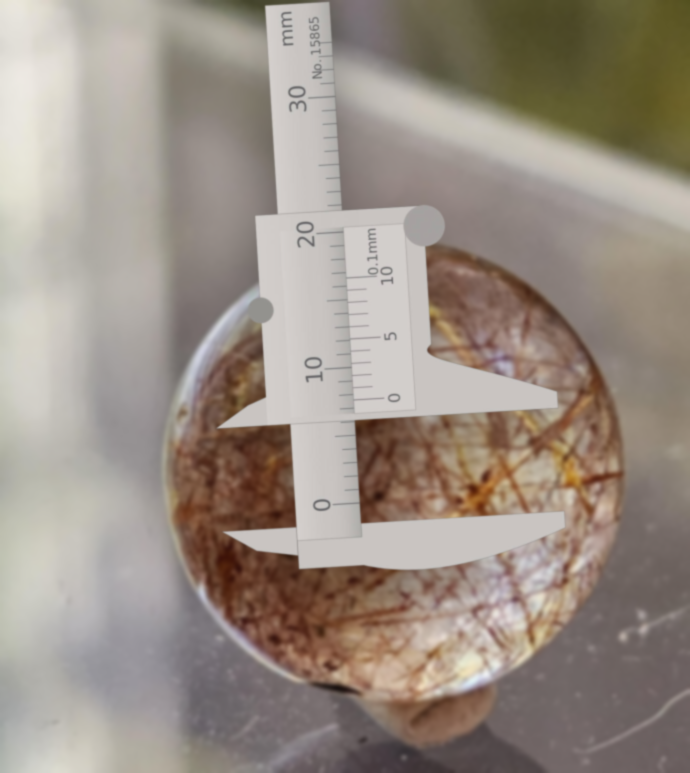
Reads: 7.6mm
